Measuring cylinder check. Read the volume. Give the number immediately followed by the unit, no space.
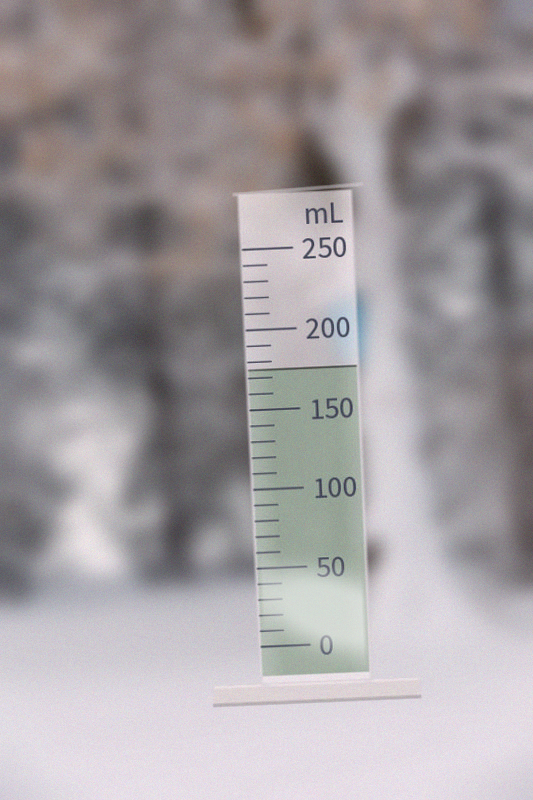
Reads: 175mL
